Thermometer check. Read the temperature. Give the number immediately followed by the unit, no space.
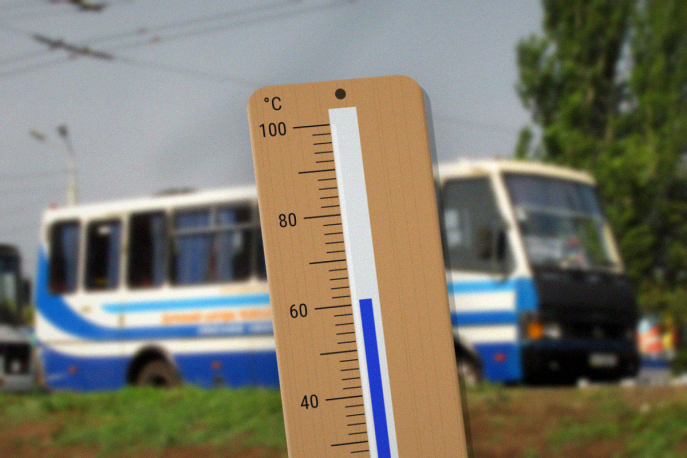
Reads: 61°C
